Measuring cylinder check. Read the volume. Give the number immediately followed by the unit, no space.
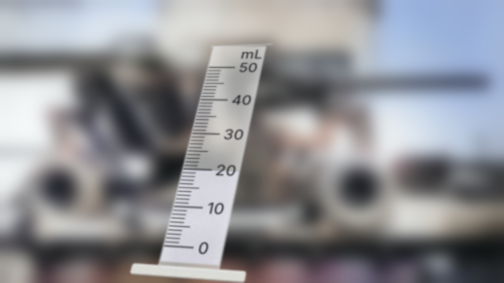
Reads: 20mL
